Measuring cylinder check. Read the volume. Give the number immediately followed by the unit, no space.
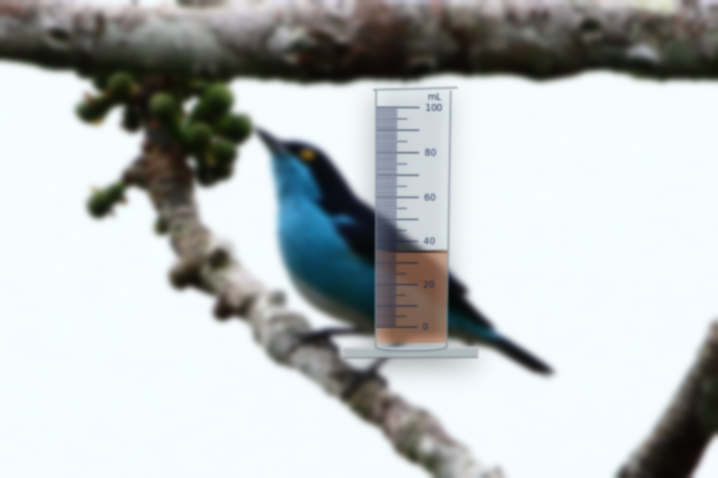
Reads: 35mL
